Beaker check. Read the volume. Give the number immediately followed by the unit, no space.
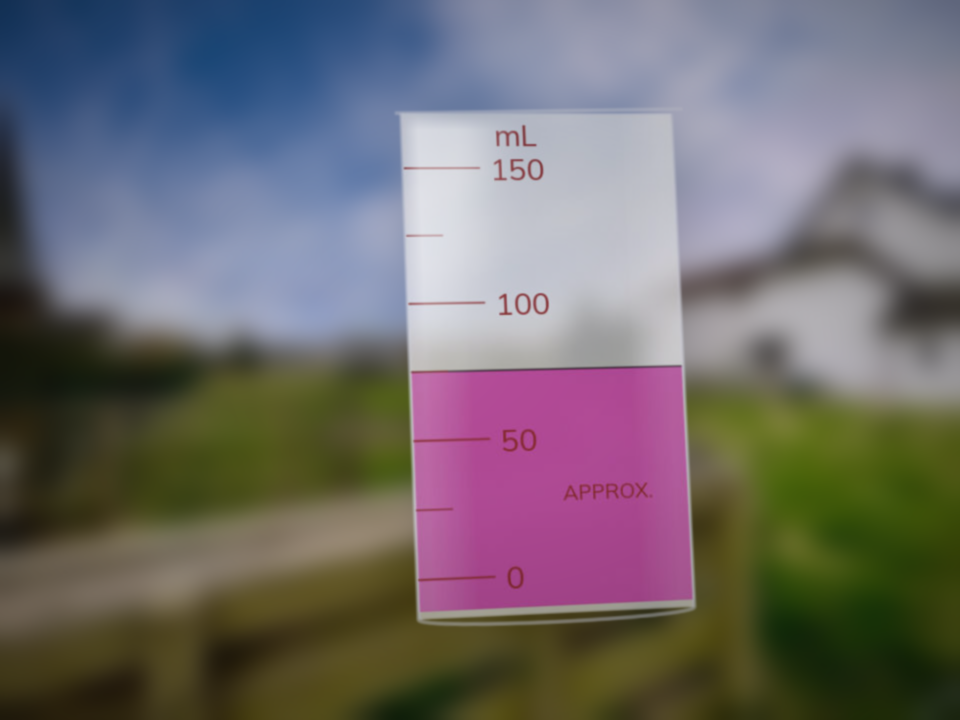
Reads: 75mL
